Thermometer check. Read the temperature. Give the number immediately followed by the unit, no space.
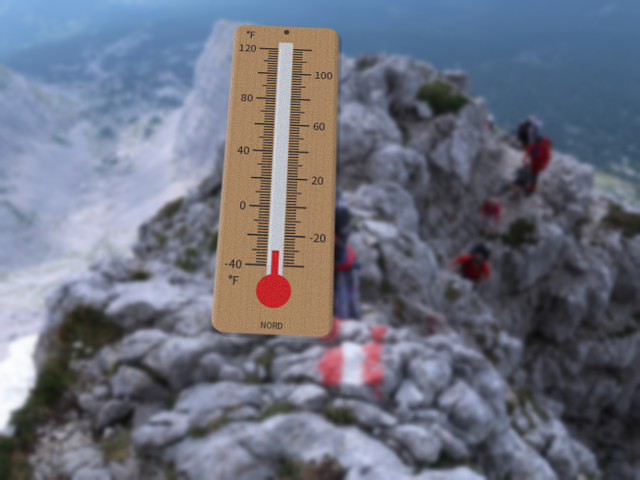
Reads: -30°F
